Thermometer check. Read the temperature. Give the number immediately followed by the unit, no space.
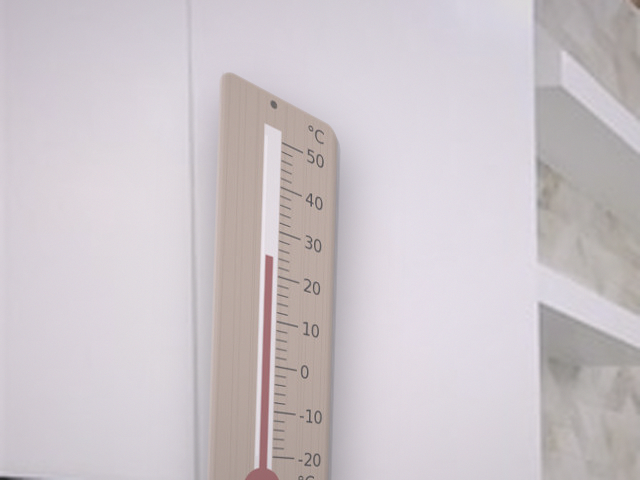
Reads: 24°C
